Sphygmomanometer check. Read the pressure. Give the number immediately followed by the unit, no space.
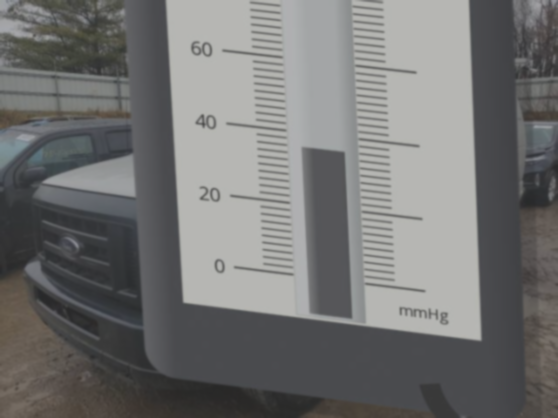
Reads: 36mmHg
